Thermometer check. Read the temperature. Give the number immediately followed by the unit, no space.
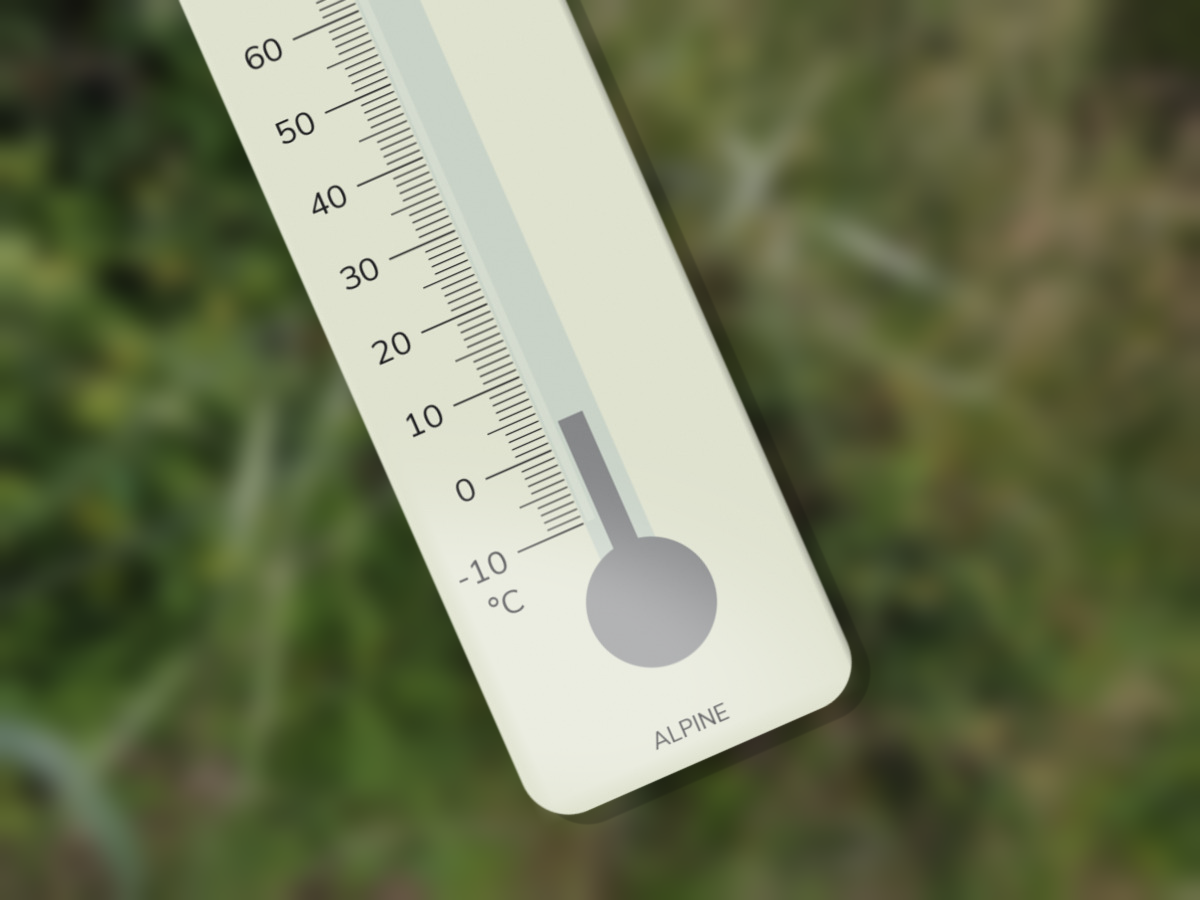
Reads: 3°C
